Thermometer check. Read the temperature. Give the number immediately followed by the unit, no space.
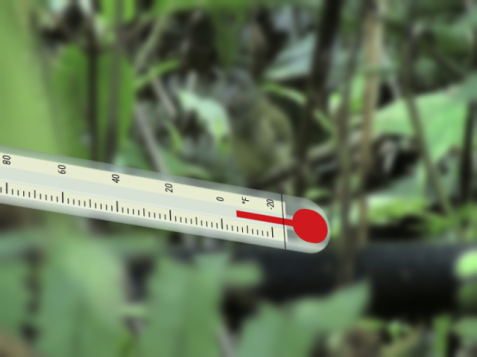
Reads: -6°F
